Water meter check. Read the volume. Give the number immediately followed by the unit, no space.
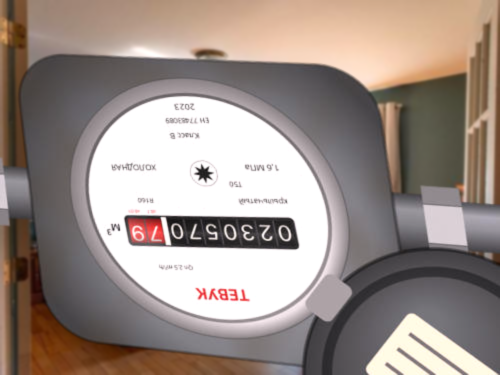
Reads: 230570.79m³
